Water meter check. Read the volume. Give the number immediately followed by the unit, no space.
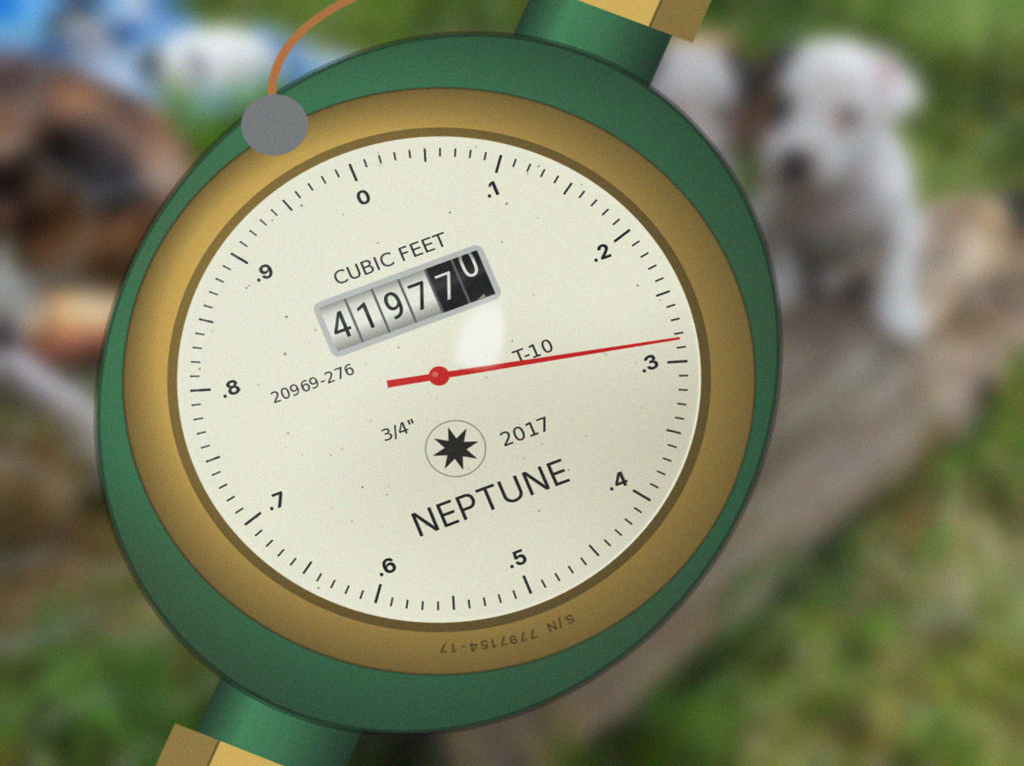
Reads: 419770.28ft³
